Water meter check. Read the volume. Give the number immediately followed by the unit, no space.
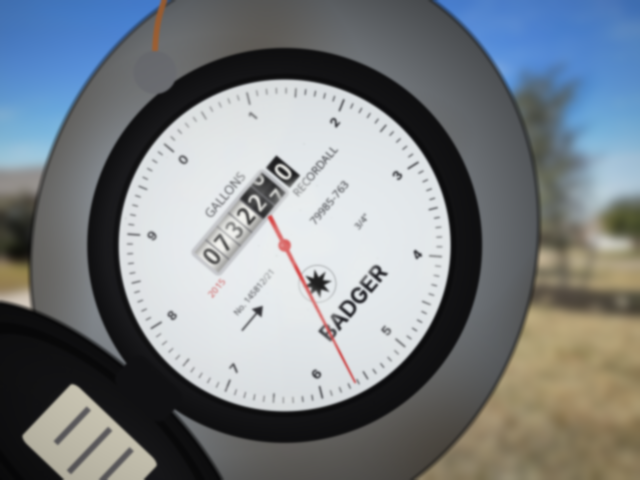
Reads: 732265.6gal
